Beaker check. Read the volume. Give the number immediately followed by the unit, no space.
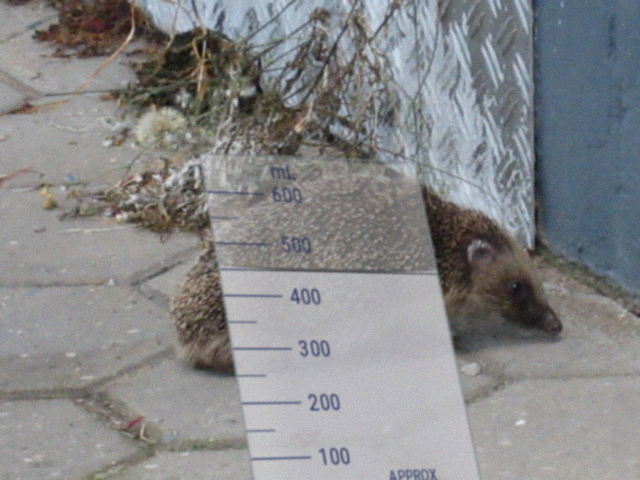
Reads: 450mL
